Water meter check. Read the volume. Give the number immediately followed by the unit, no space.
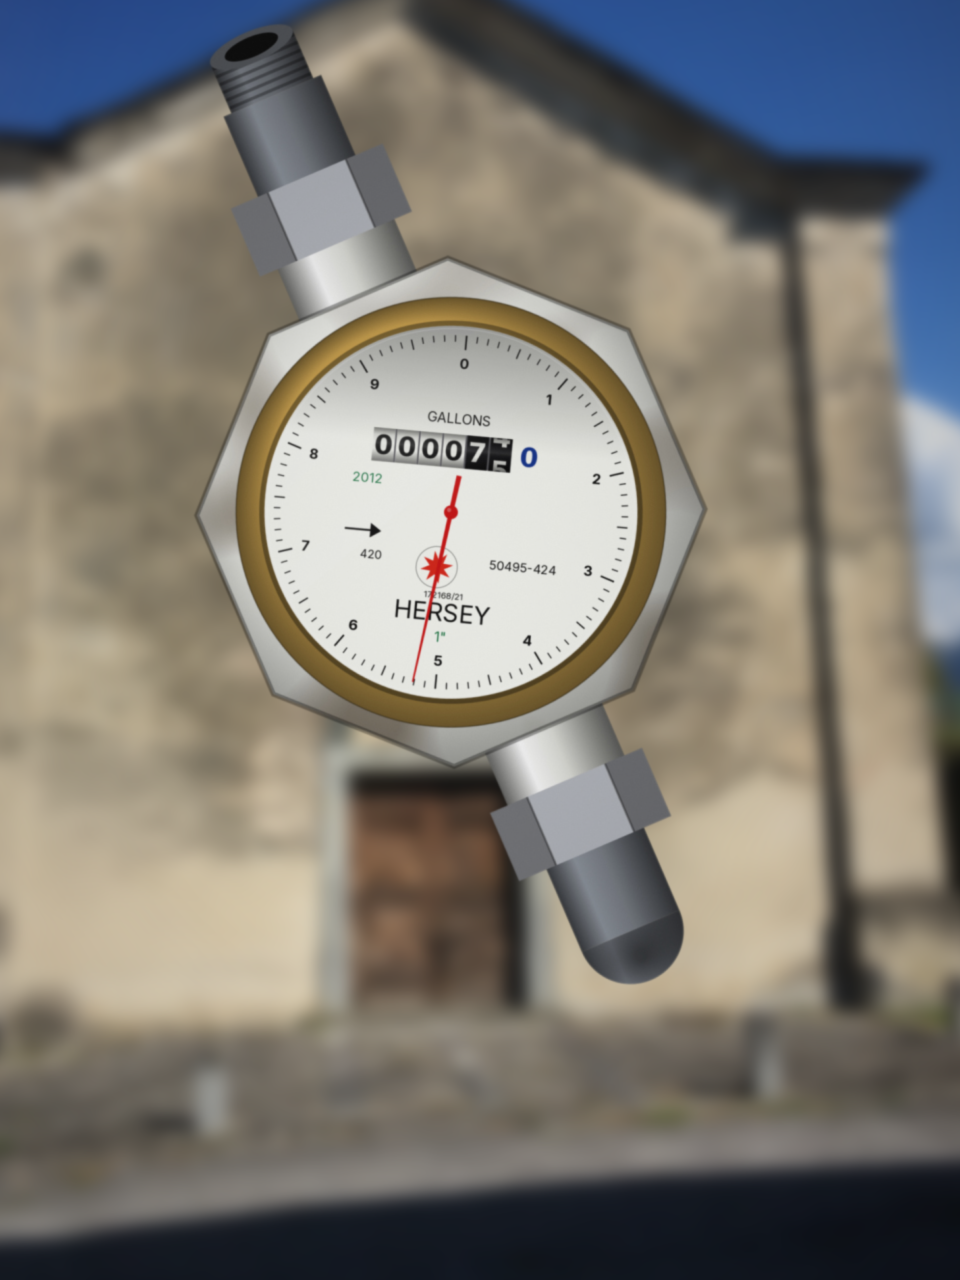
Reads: 745.2gal
